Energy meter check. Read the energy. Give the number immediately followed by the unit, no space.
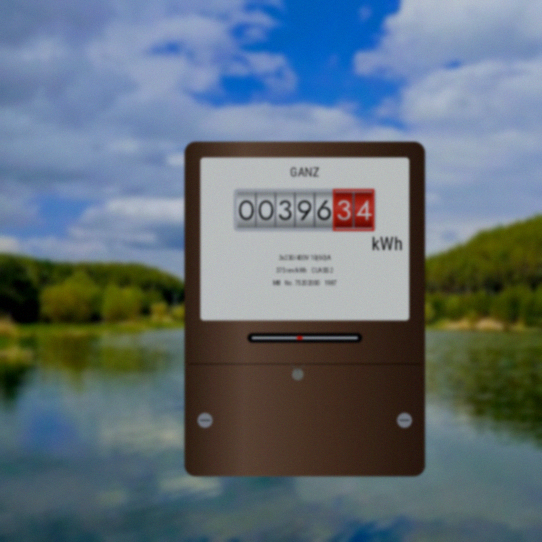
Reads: 396.34kWh
